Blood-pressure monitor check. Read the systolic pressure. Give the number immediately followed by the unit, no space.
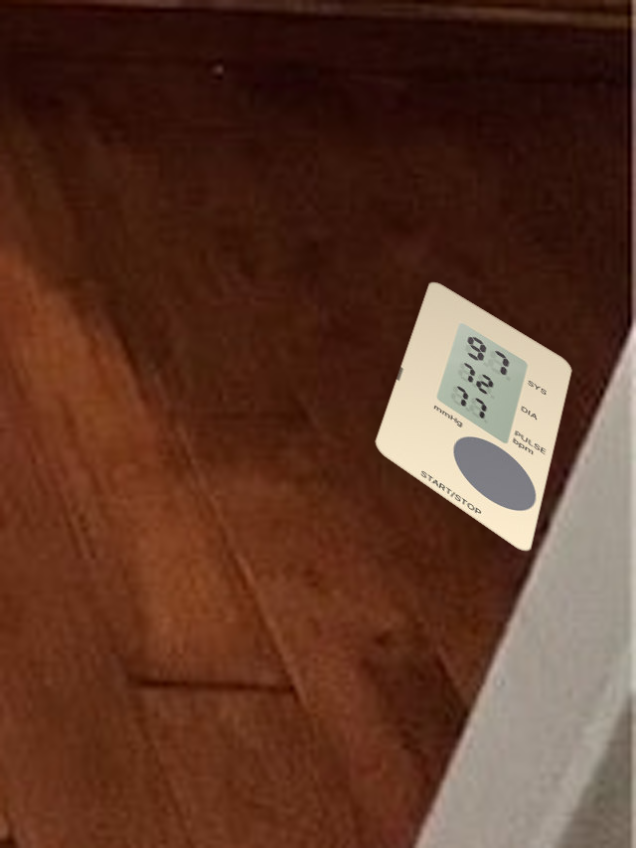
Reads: 97mmHg
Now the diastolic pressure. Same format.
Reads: 72mmHg
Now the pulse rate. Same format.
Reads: 77bpm
